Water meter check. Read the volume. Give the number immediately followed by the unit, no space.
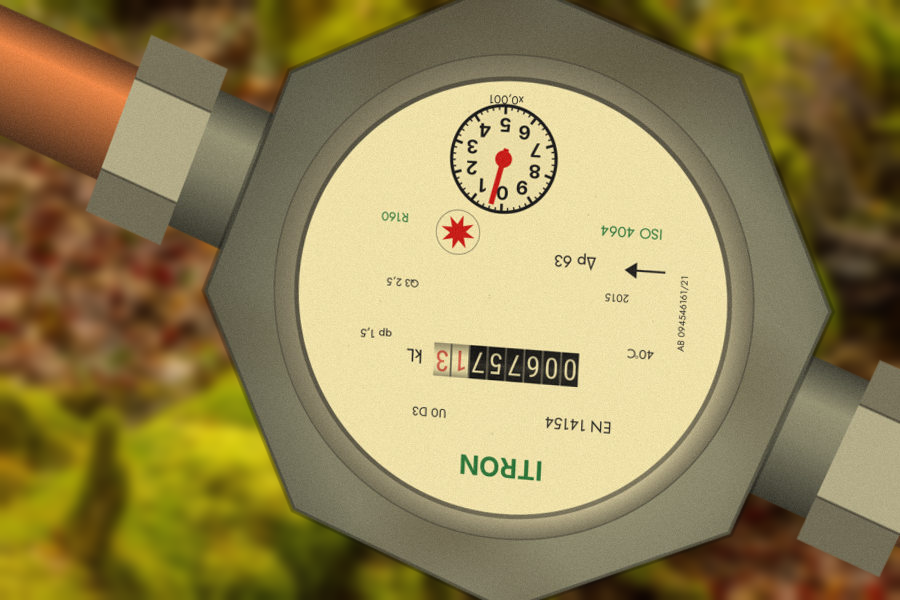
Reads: 6757.130kL
